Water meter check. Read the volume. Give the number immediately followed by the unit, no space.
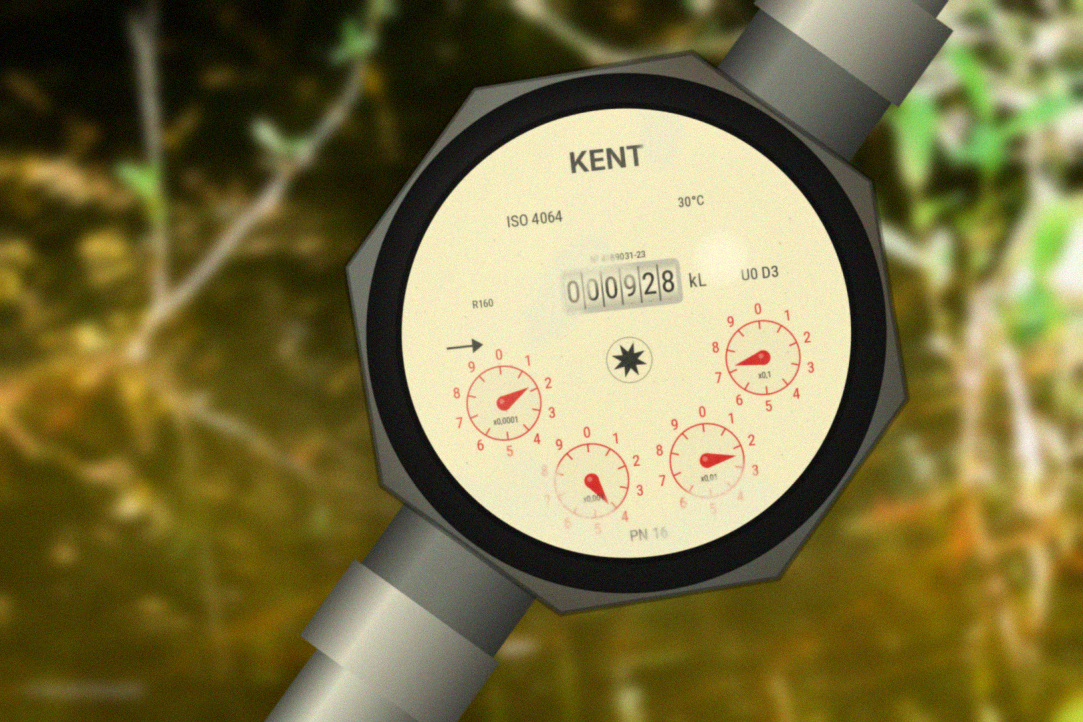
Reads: 928.7241kL
